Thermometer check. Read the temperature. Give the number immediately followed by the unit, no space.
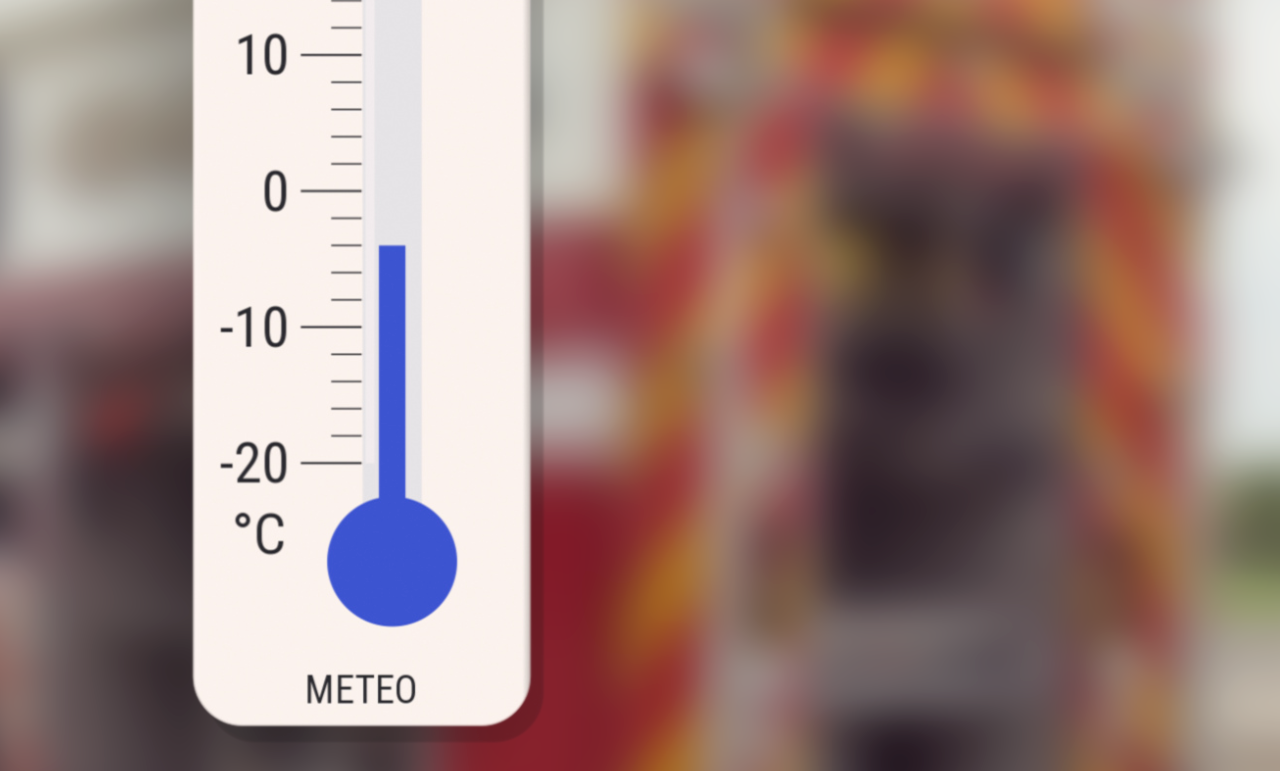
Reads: -4°C
